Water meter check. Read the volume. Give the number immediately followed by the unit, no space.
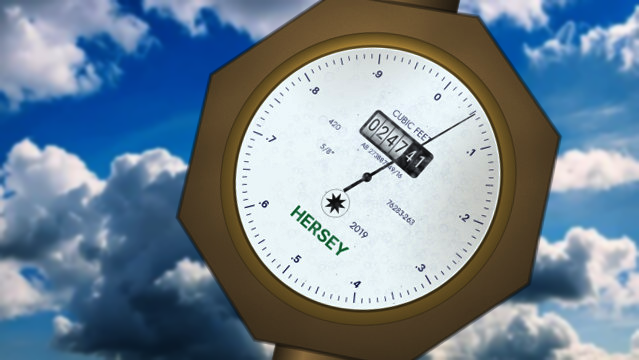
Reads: 24741.05ft³
